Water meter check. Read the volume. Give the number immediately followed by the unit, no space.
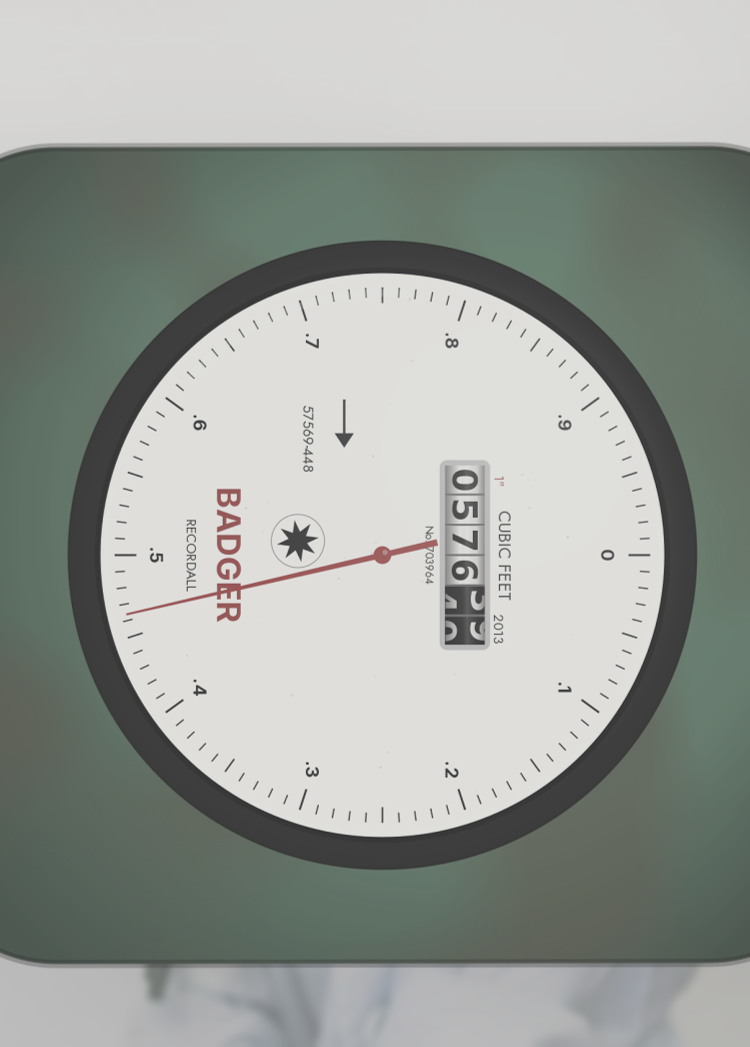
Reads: 57639.46ft³
